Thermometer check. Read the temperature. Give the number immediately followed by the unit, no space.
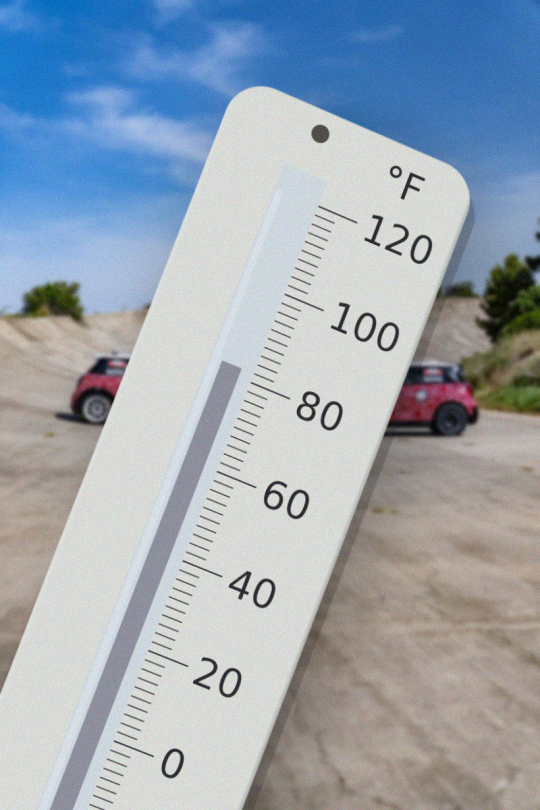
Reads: 82°F
